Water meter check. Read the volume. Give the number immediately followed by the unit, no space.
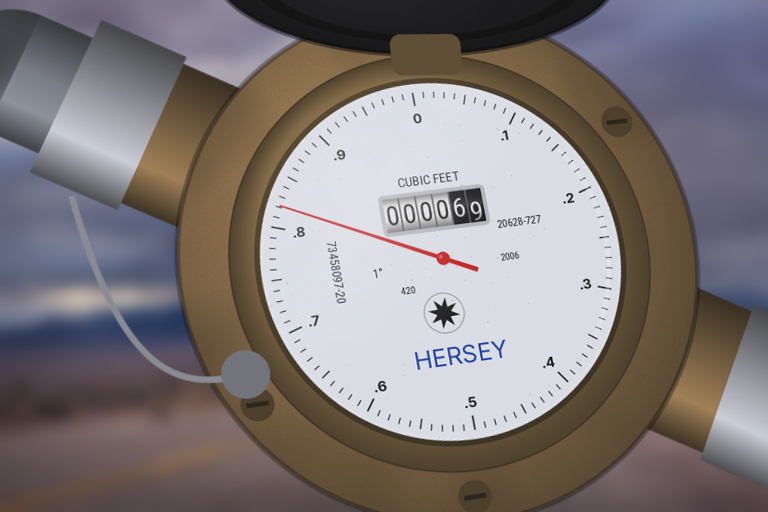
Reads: 68.82ft³
